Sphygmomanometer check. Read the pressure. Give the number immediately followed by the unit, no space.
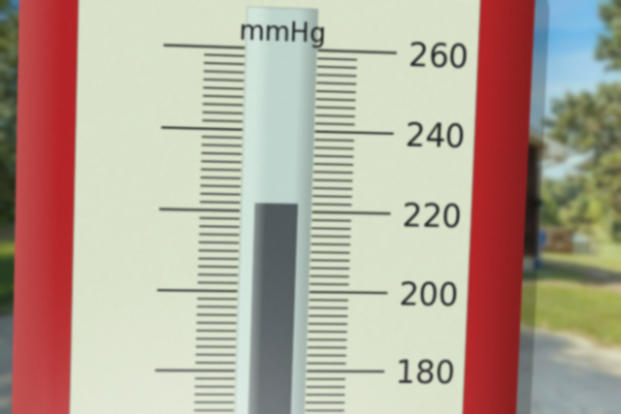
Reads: 222mmHg
